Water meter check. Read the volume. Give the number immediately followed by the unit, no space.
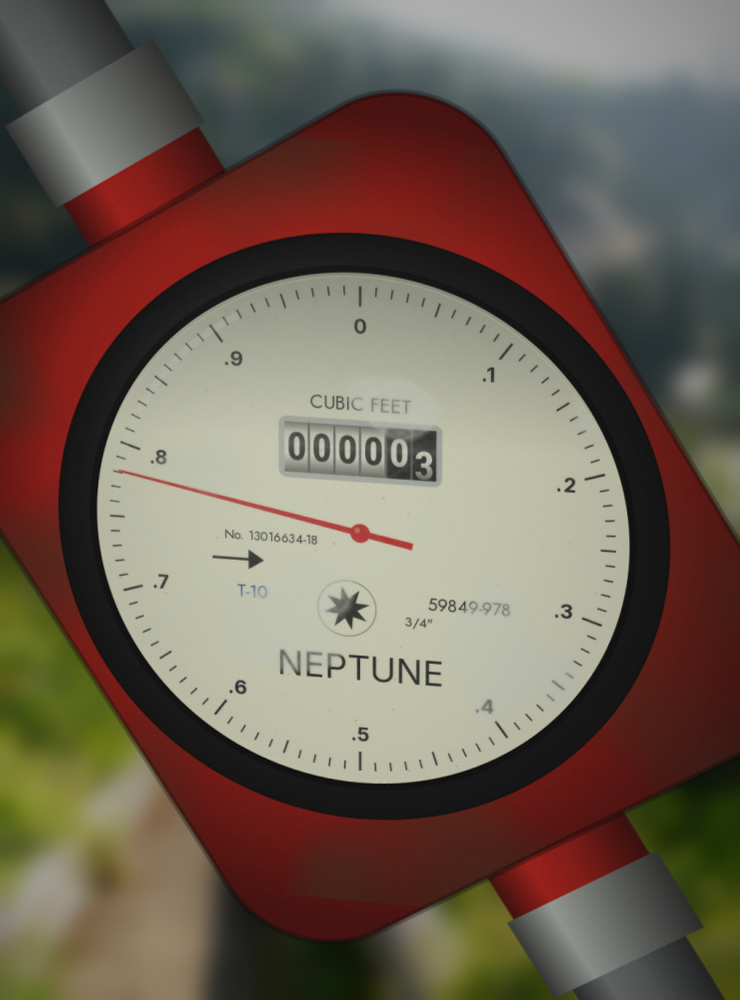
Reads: 2.78ft³
